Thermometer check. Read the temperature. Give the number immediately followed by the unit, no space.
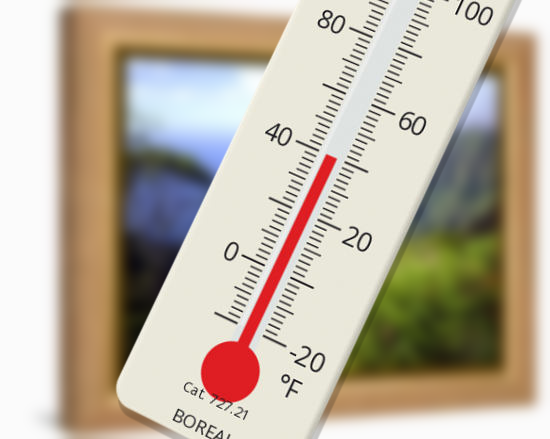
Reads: 40°F
